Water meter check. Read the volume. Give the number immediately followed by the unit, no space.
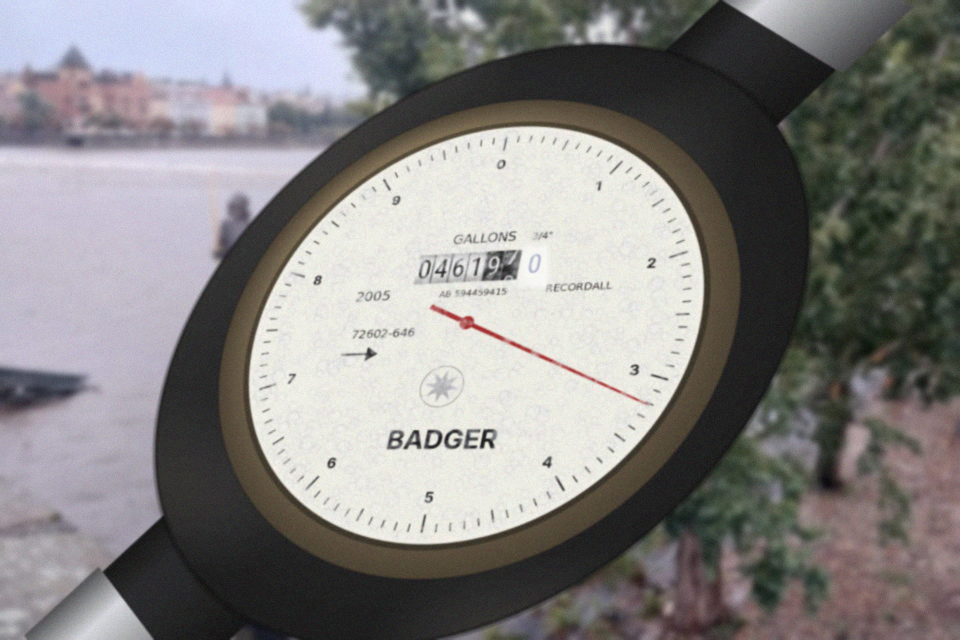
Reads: 461973.2gal
